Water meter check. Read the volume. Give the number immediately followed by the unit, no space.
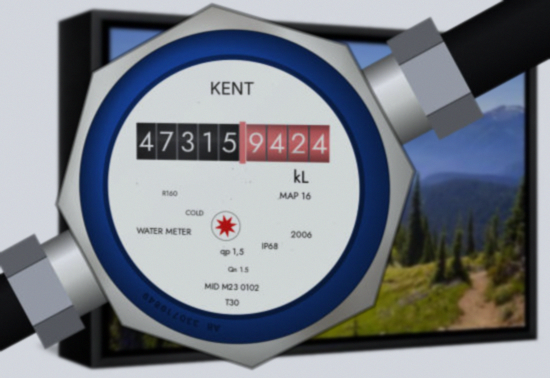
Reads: 47315.9424kL
